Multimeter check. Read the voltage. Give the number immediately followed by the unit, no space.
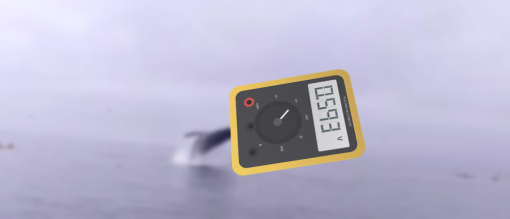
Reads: 0.593V
